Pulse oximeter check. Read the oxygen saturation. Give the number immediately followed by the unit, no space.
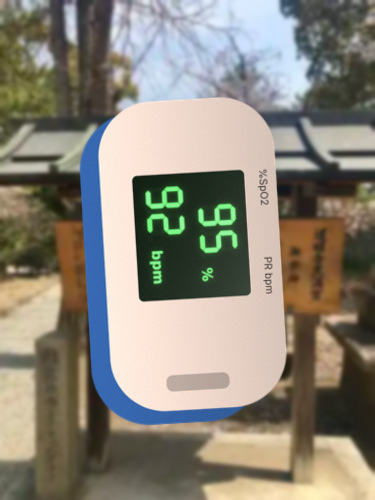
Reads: 95%
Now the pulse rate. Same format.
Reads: 92bpm
